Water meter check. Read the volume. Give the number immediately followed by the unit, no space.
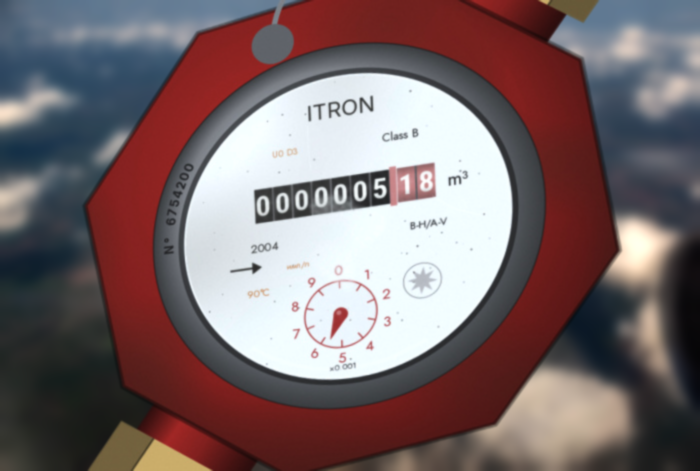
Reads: 5.185m³
